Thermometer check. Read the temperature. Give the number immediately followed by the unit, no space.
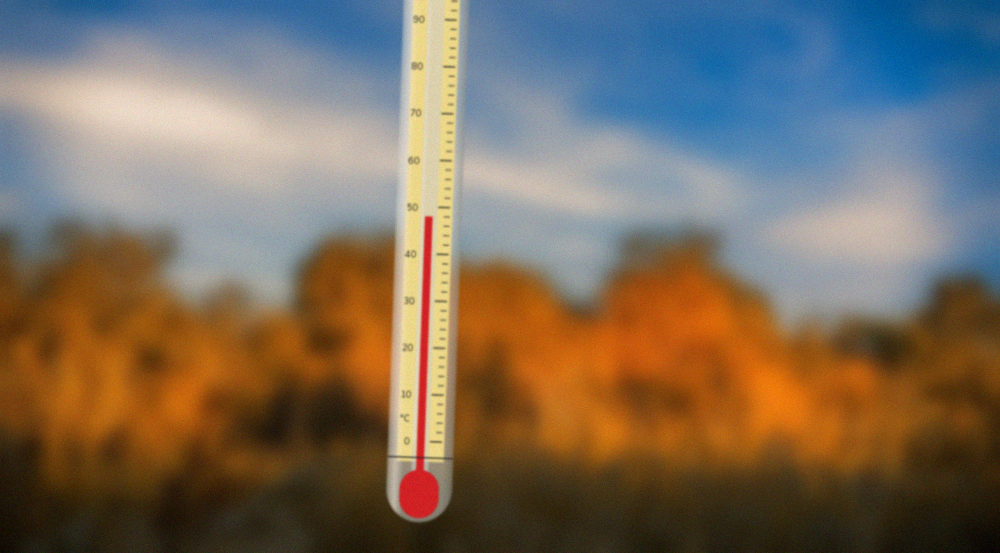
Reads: 48°C
